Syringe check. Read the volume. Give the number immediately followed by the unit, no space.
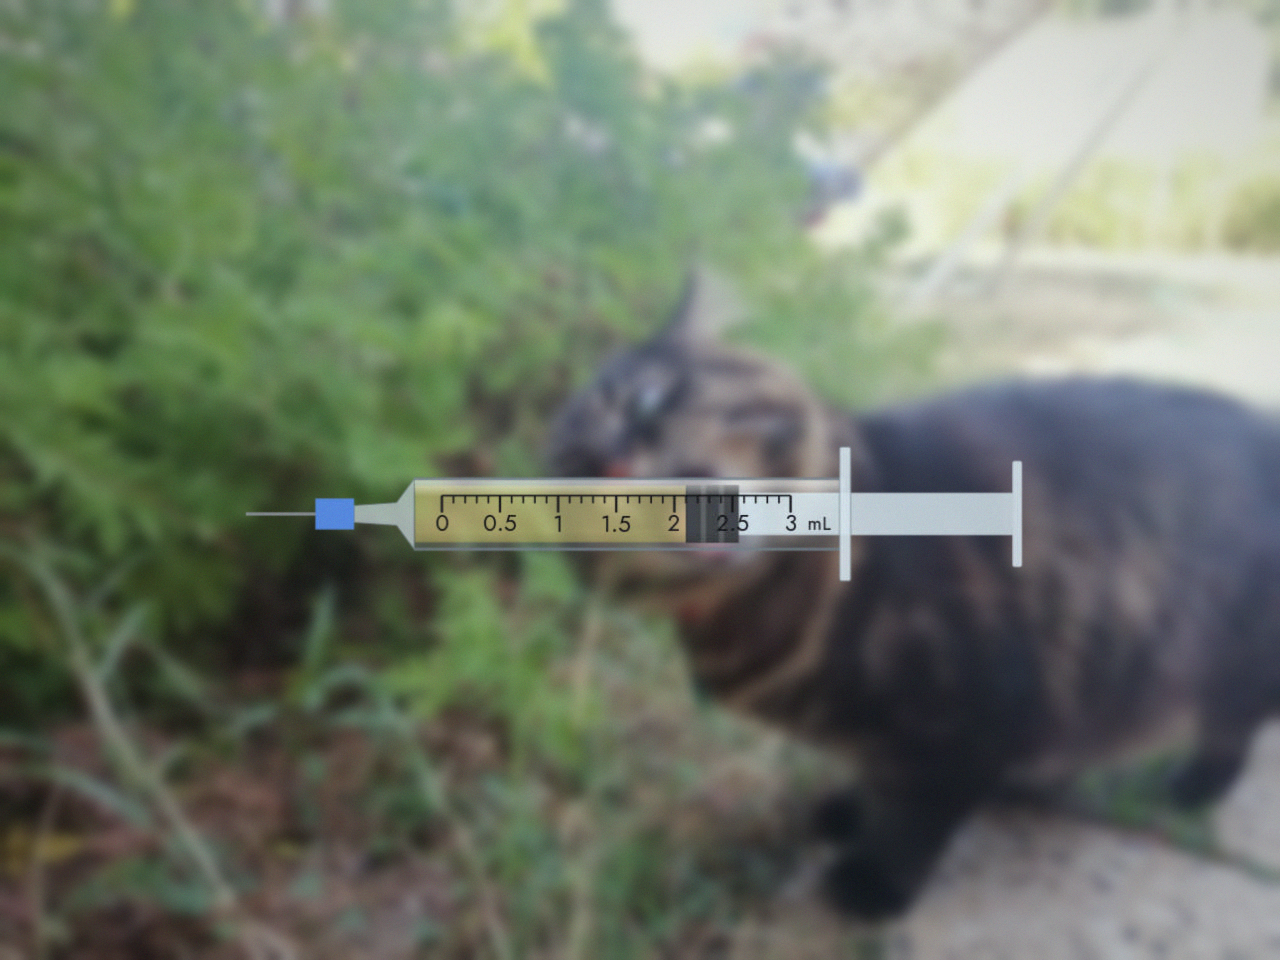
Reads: 2.1mL
